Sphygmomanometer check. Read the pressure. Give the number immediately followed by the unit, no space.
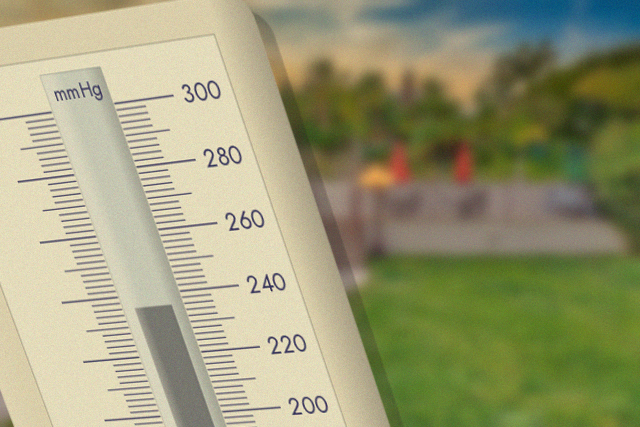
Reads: 236mmHg
